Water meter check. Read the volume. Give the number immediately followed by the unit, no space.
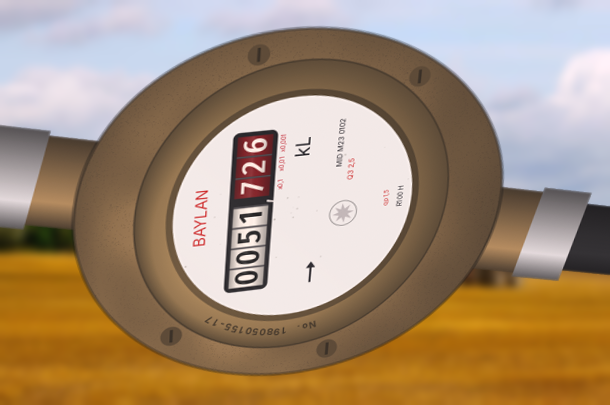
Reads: 51.726kL
